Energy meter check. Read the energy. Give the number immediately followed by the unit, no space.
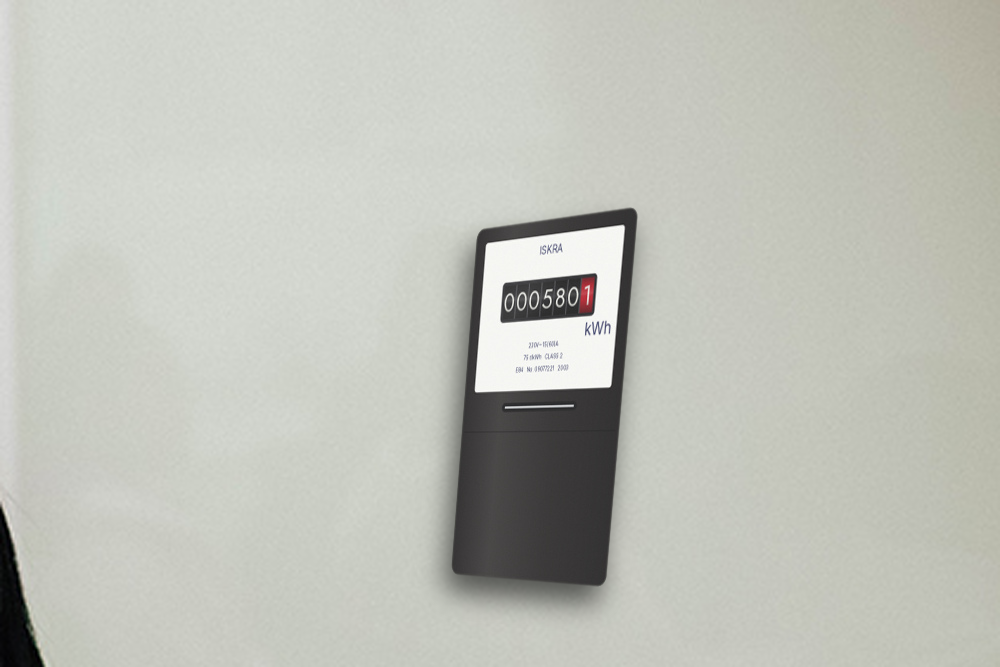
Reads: 580.1kWh
